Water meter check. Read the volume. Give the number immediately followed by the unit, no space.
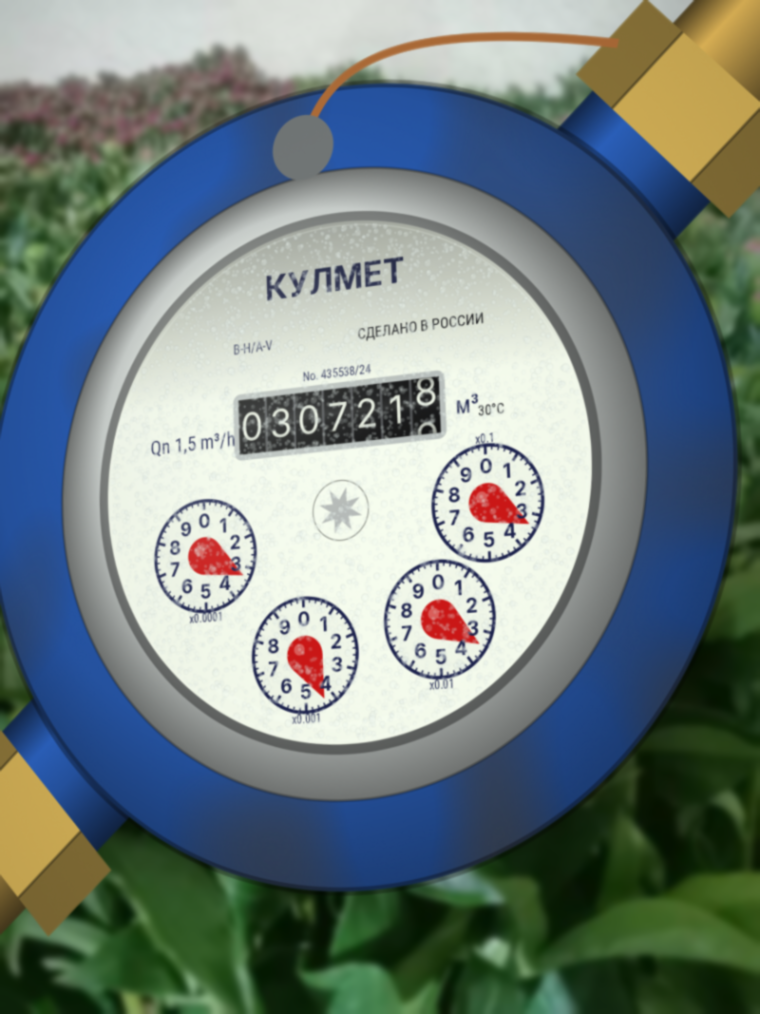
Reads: 307218.3343m³
